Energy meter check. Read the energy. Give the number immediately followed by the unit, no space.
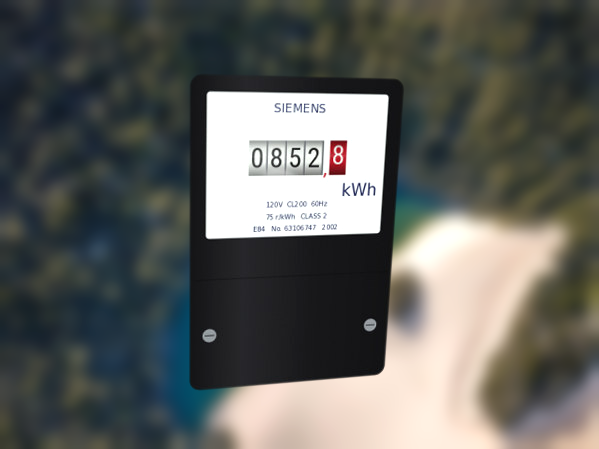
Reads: 852.8kWh
